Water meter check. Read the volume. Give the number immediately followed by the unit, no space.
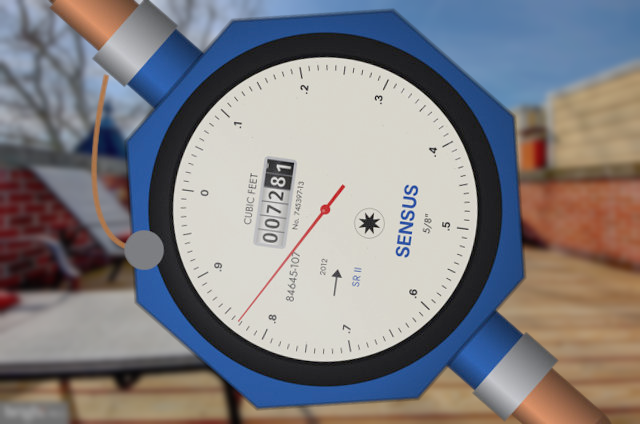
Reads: 7280.83ft³
